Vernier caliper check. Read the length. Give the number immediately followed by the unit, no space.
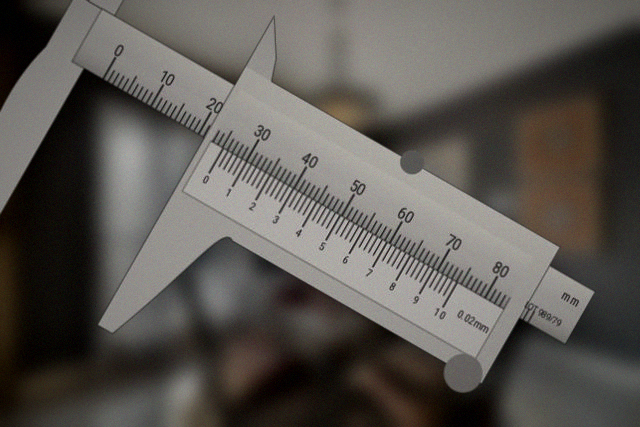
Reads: 25.2mm
